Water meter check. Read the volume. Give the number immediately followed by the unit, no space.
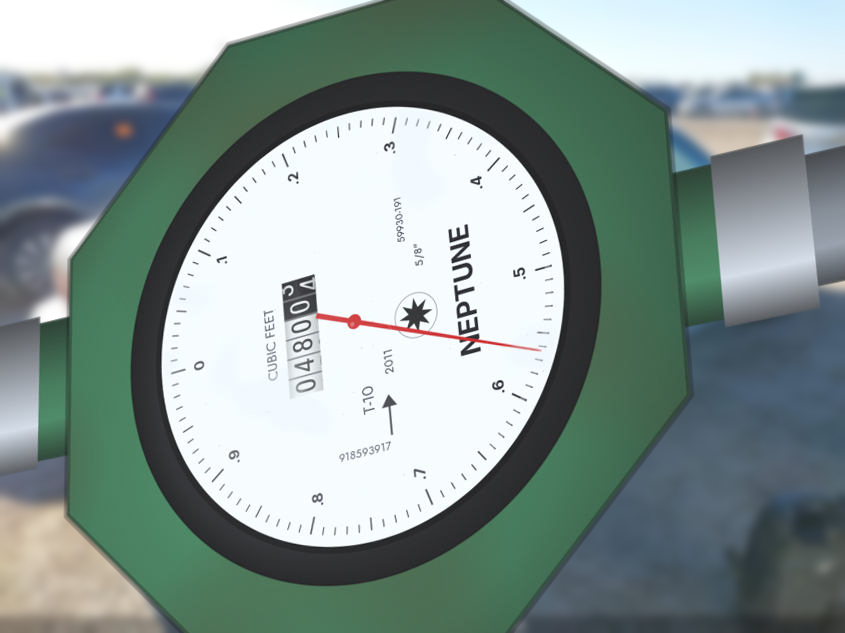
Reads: 48003.56ft³
